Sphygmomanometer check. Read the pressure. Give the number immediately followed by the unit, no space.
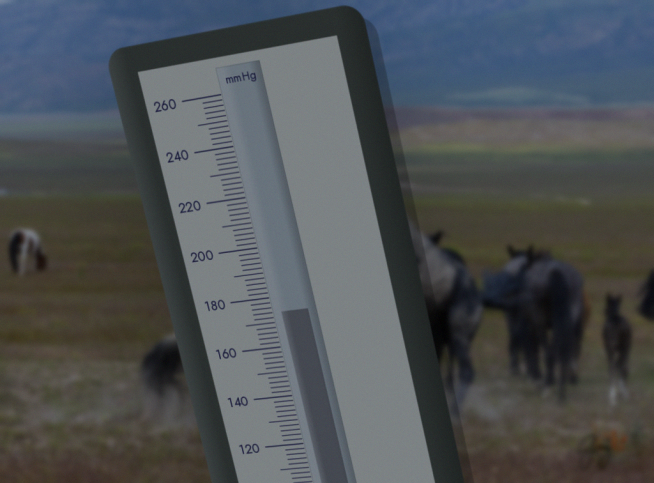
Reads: 174mmHg
